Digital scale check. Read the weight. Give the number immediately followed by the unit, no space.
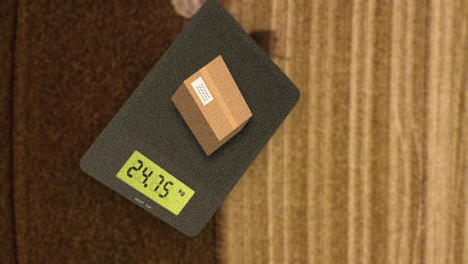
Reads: 24.75kg
